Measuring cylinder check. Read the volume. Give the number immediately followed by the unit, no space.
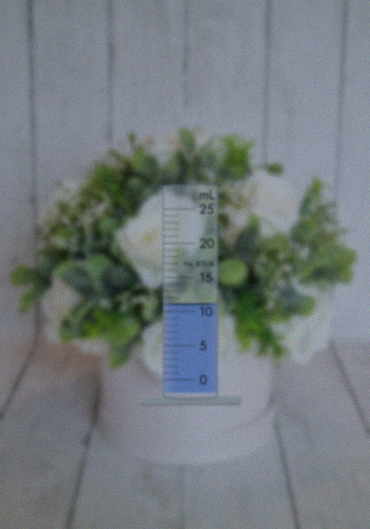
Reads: 11mL
